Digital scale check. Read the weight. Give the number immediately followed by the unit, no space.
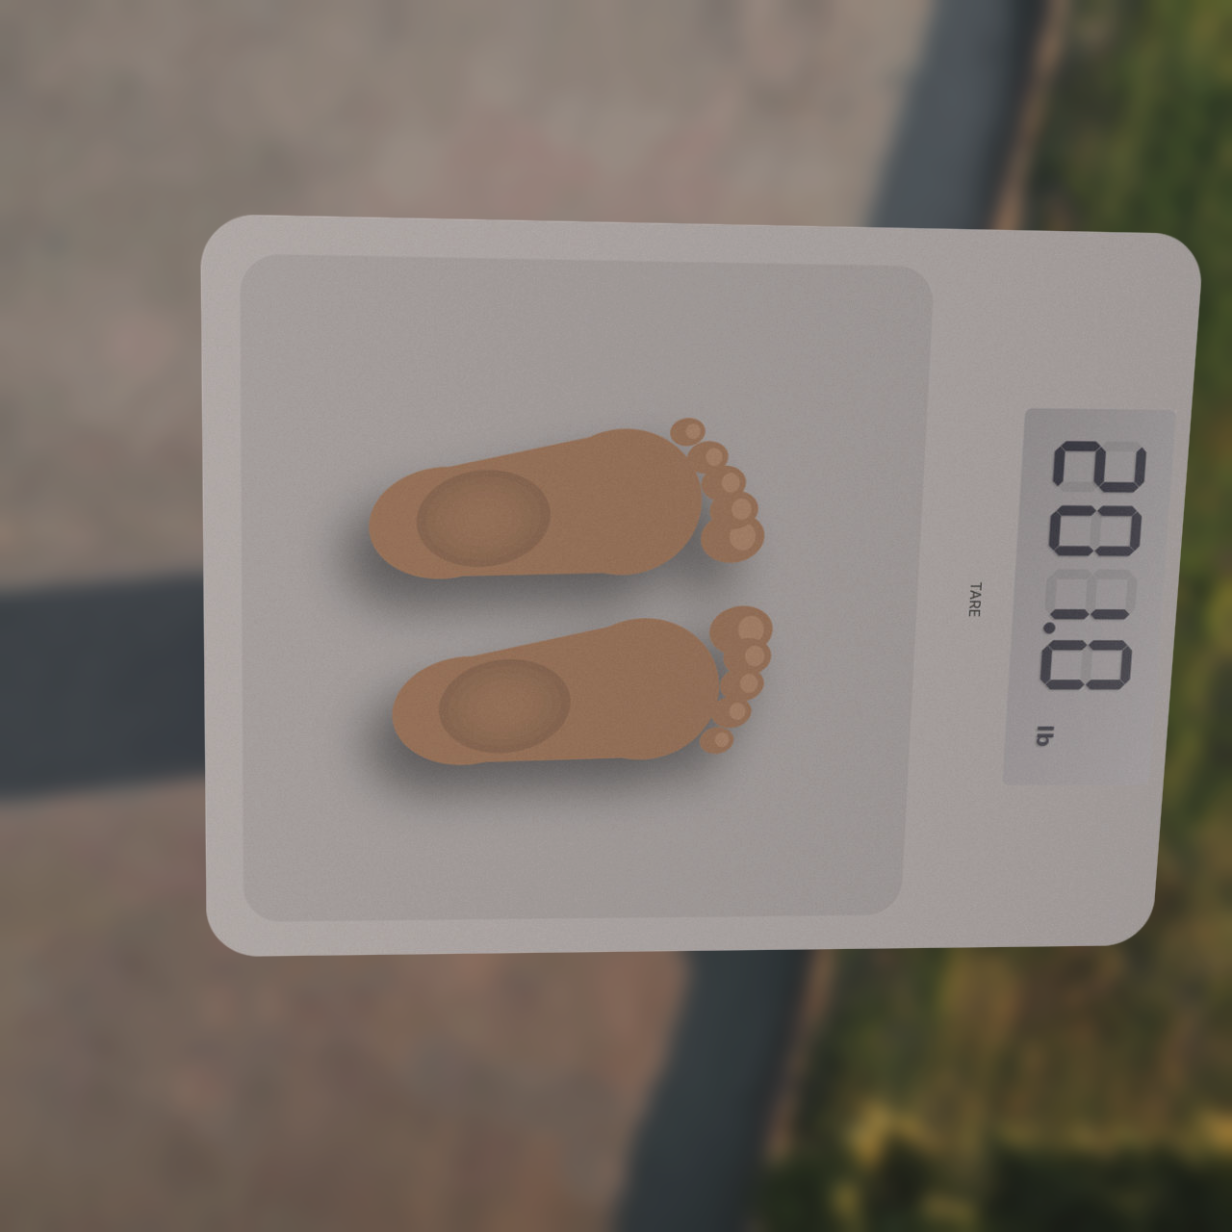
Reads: 201.0lb
